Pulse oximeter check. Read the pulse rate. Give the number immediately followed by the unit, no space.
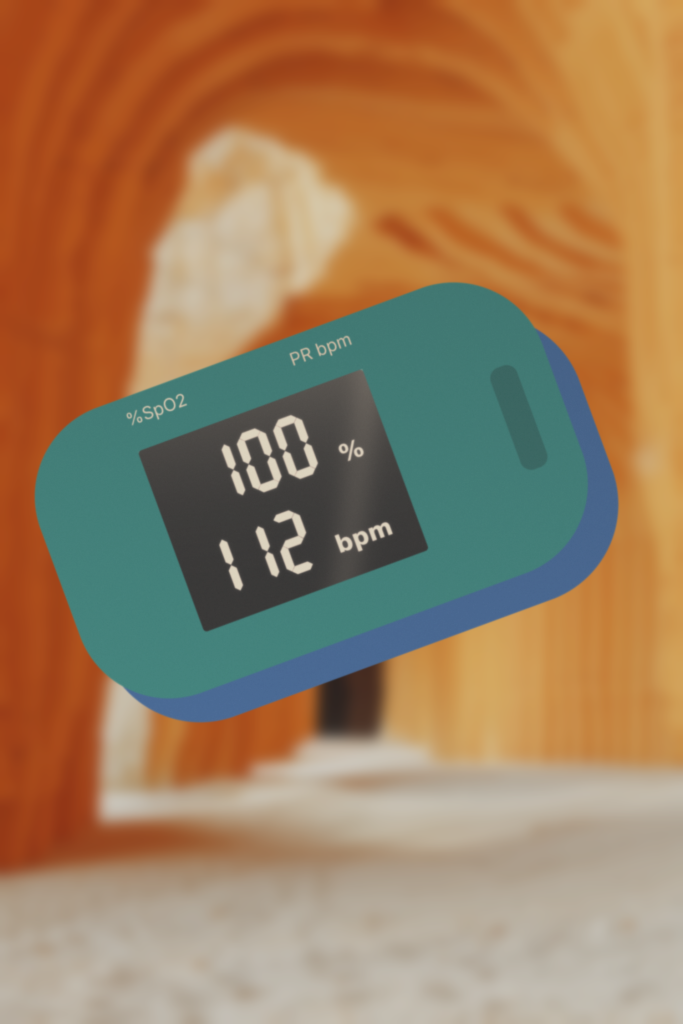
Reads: 112bpm
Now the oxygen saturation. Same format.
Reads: 100%
